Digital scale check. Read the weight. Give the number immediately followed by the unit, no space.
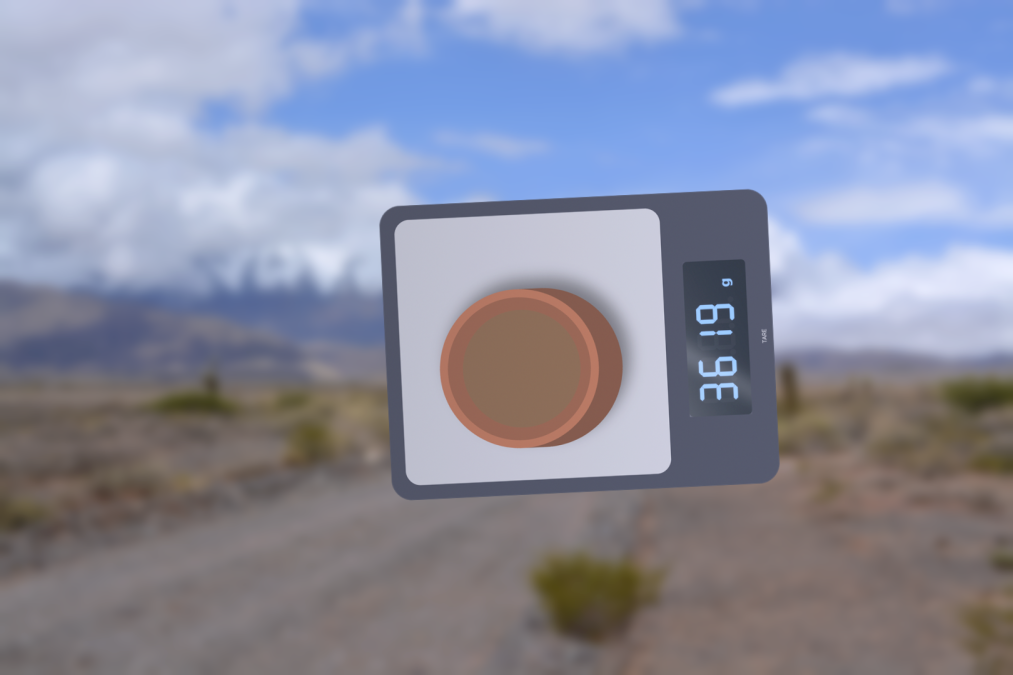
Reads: 3619g
